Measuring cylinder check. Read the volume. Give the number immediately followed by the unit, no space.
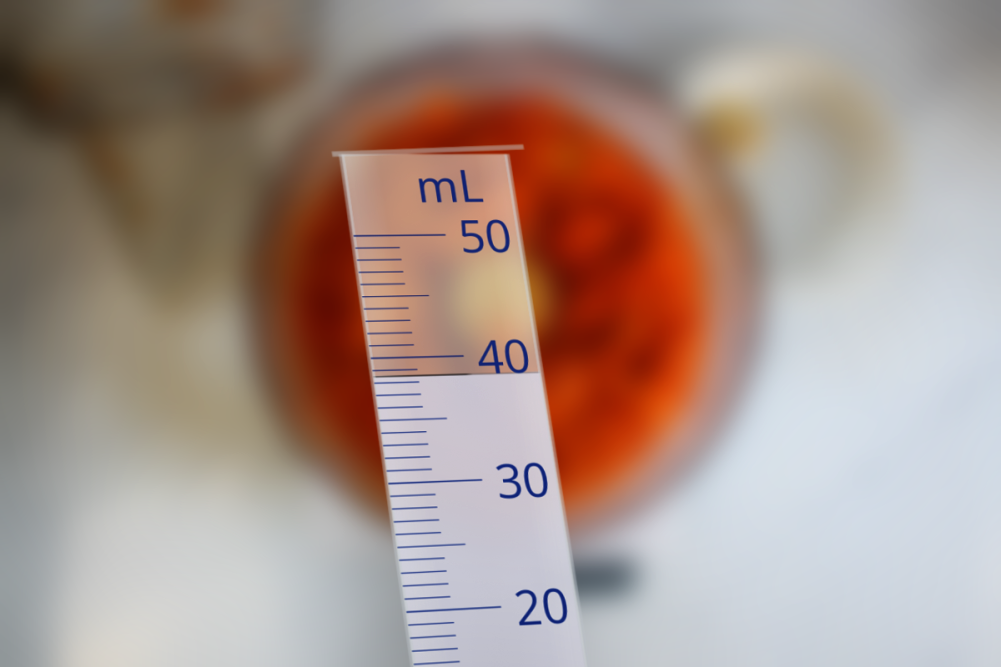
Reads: 38.5mL
